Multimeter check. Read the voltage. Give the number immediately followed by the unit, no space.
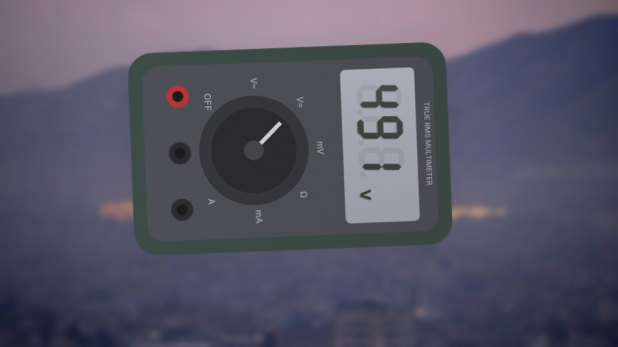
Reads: 491V
